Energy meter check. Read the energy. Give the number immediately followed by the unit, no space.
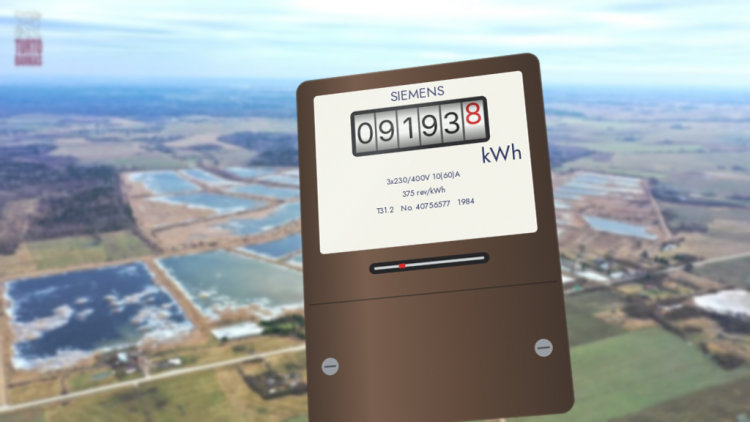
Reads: 9193.8kWh
